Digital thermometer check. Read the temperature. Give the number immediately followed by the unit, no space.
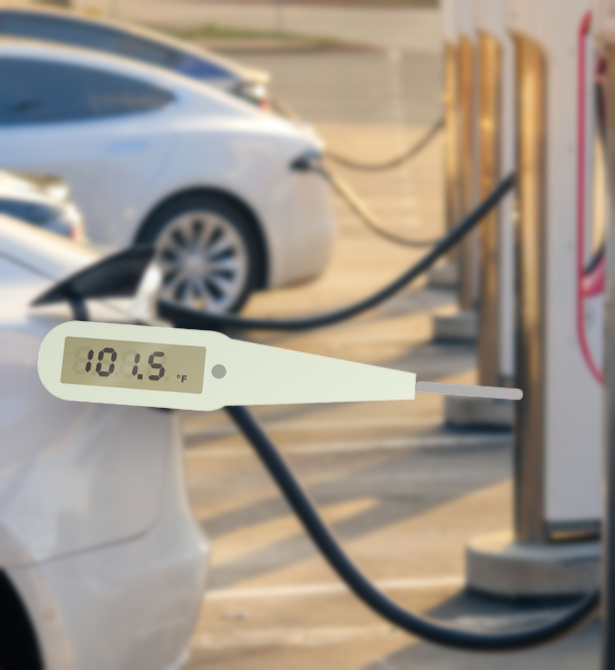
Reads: 101.5°F
